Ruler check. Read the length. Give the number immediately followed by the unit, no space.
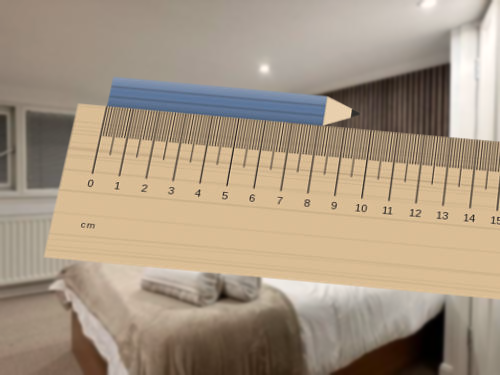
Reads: 9.5cm
